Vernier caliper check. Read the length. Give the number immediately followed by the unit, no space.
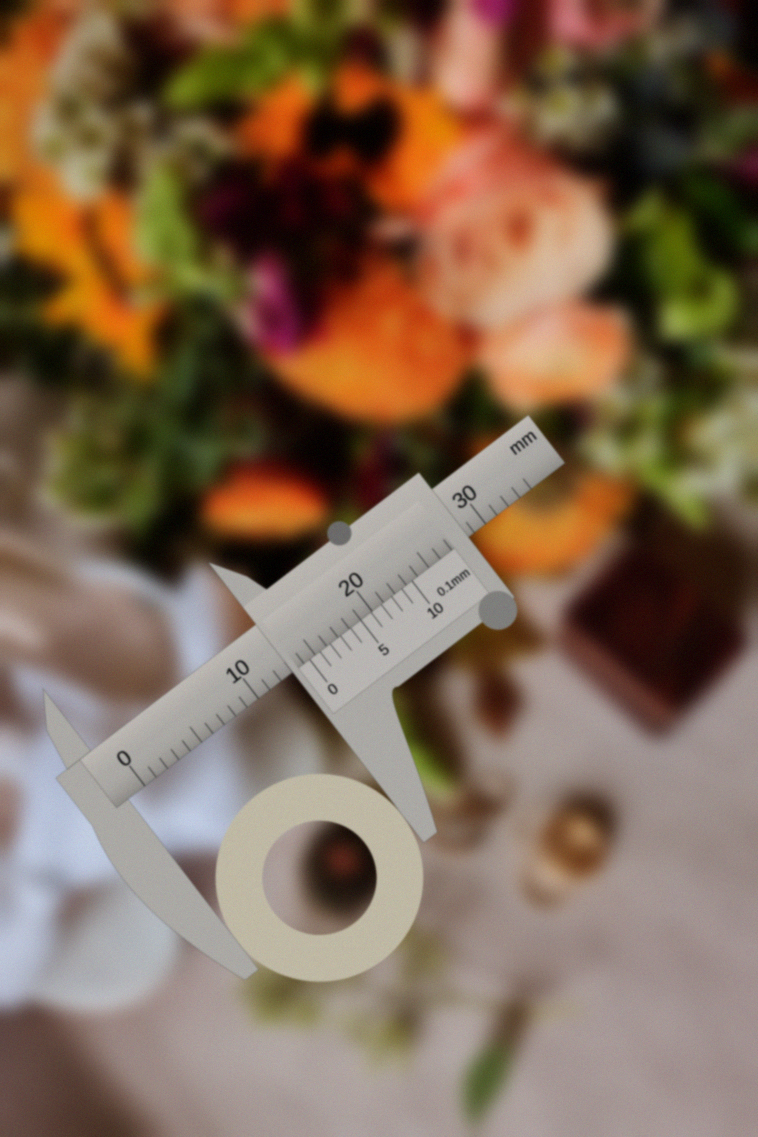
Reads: 14.5mm
